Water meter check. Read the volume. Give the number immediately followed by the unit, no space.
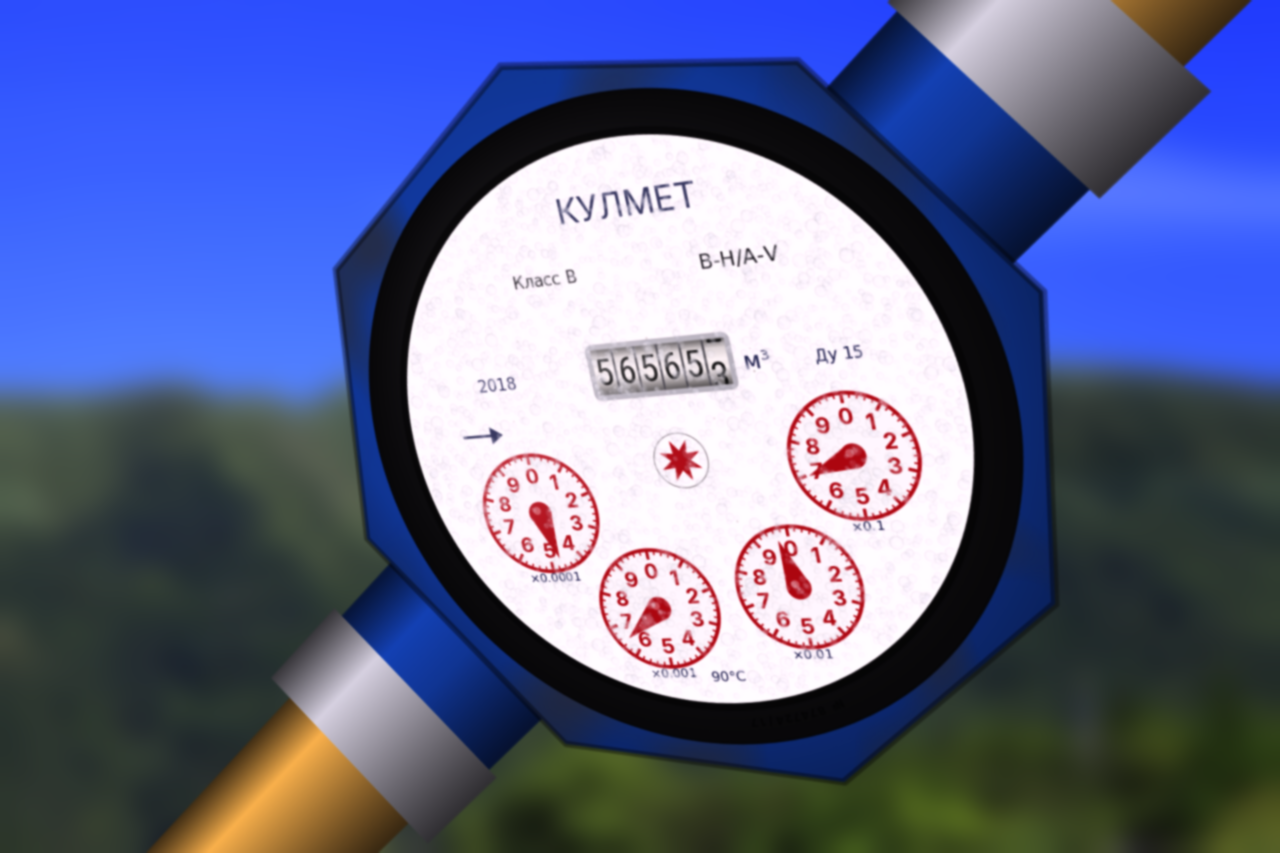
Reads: 565652.6964m³
